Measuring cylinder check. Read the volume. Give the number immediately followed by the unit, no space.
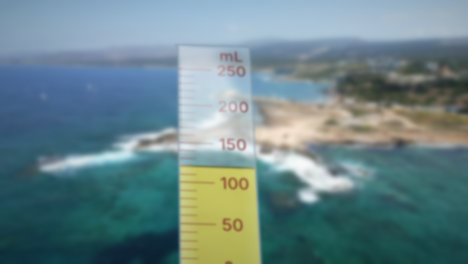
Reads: 120mL
